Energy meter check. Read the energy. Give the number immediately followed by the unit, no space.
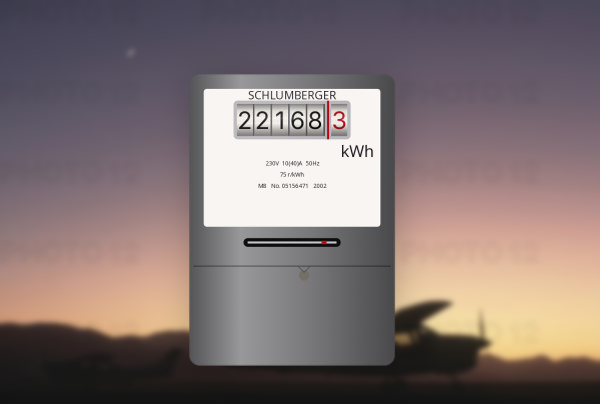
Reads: 22168.3kWh
